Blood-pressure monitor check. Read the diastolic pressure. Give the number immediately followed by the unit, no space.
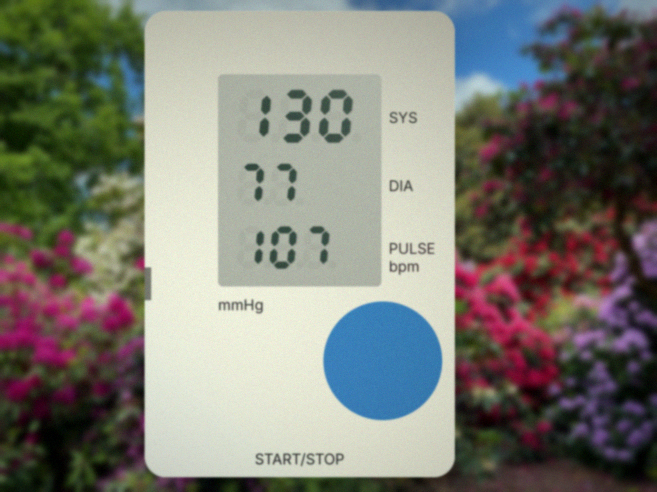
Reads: 77mmHg
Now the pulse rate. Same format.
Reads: 107bpm
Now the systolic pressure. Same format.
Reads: 130mmHg
